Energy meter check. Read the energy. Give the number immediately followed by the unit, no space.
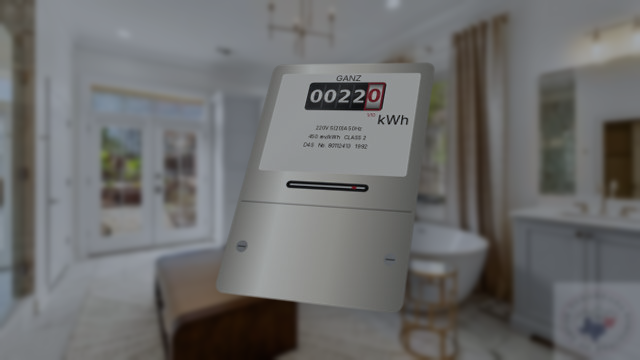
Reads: 22.0kWh
